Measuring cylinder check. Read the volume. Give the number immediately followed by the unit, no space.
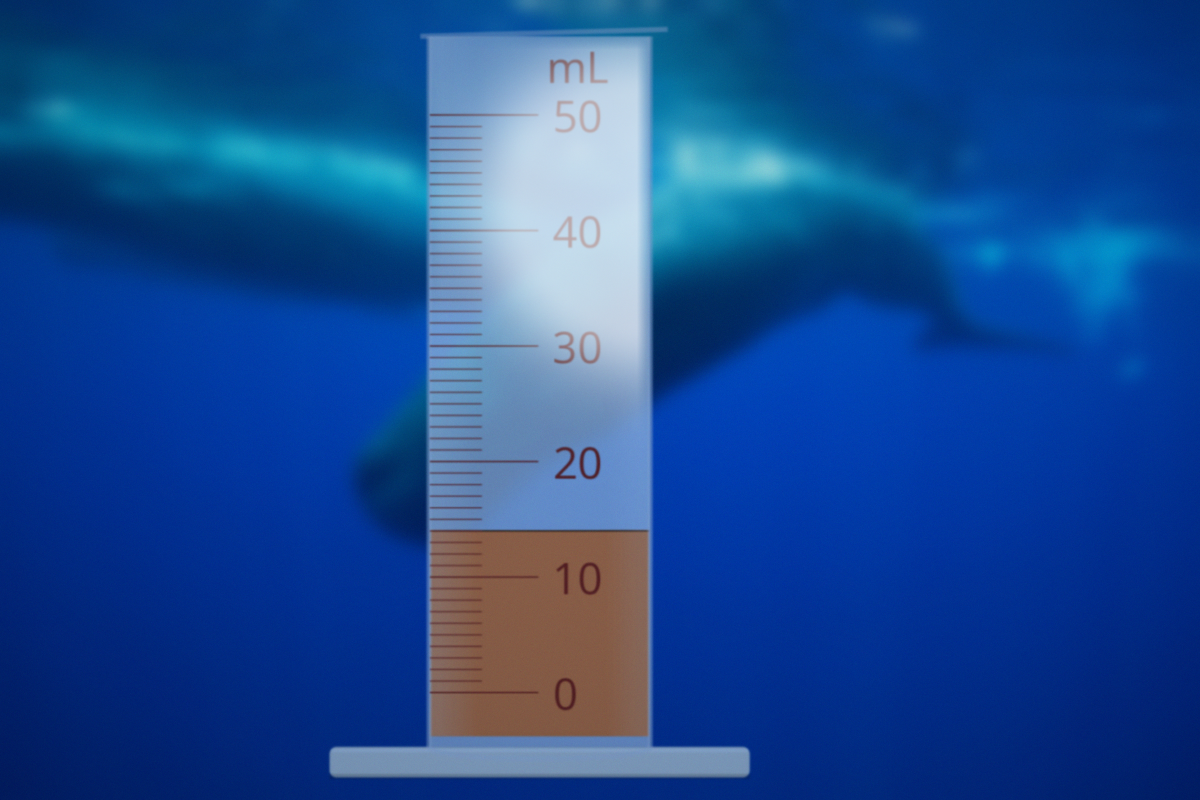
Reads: 14mL
